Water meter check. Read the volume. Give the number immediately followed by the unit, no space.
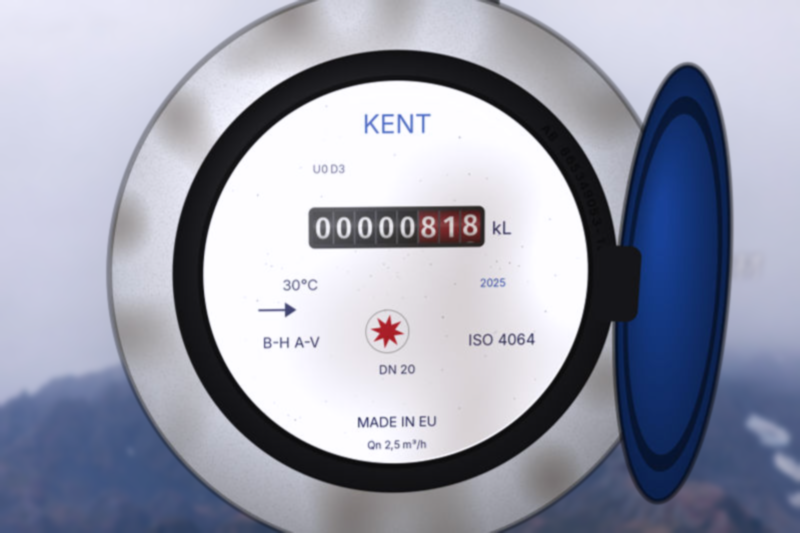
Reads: 0.818kL
